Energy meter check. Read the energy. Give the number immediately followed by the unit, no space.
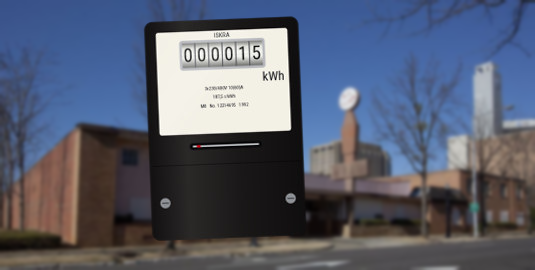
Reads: 15kWh
